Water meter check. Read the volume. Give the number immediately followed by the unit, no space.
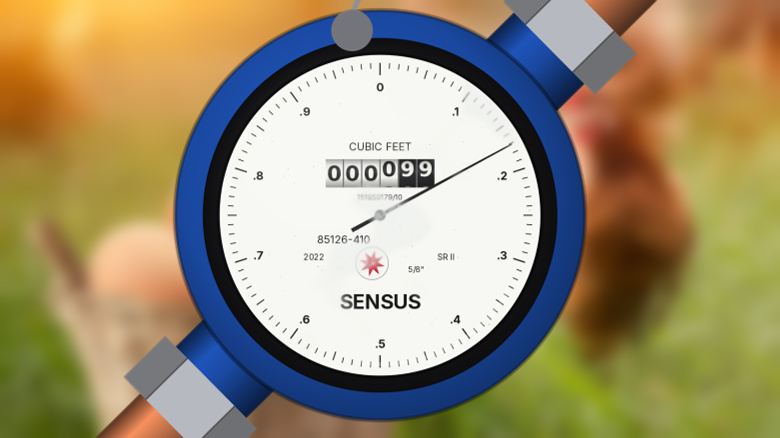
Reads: 99.17ft³
